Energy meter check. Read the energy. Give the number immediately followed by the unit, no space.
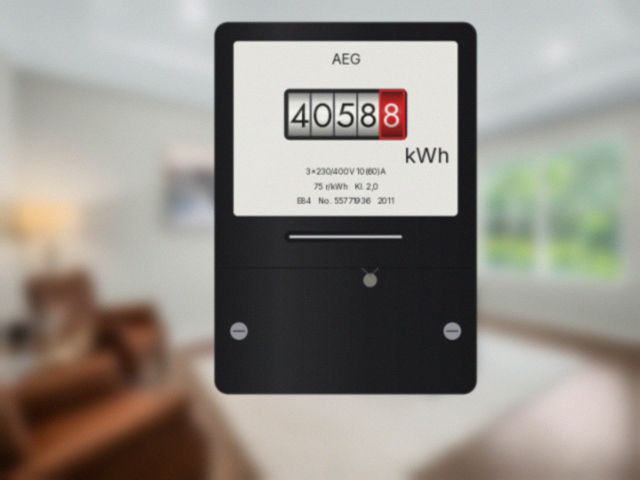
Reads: 4058.8kWh
